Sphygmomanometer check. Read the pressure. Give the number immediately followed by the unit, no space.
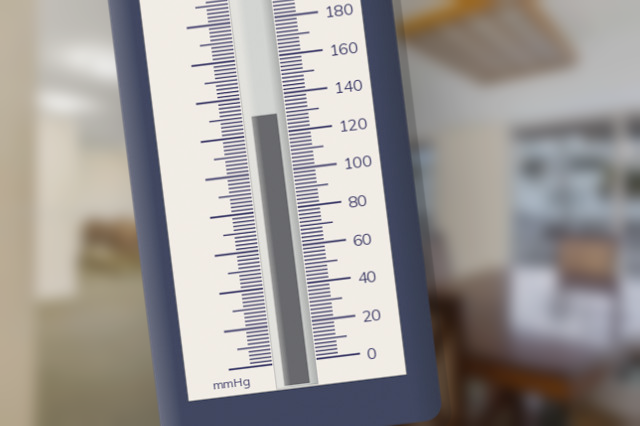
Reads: 130mmHg
